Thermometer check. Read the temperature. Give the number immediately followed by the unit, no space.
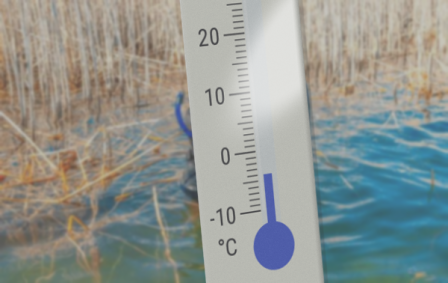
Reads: -4°C
